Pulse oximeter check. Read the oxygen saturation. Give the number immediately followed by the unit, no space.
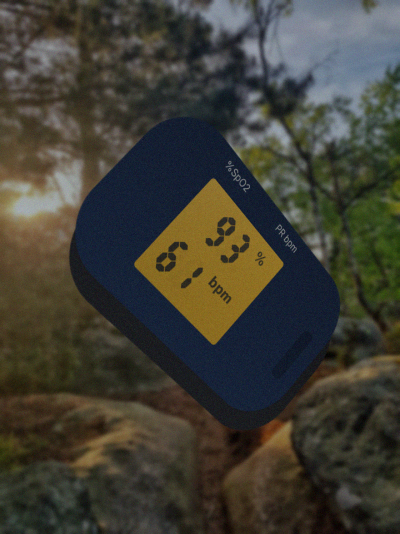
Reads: 93%
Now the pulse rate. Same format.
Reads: 61bpm
